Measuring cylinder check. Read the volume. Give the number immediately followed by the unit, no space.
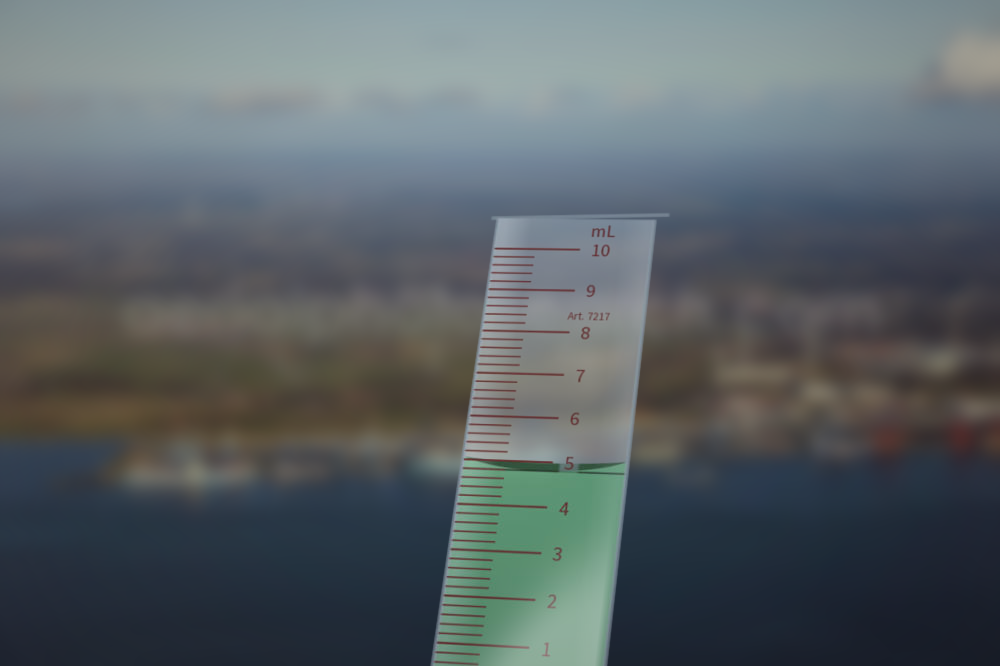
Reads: 4.8mL
